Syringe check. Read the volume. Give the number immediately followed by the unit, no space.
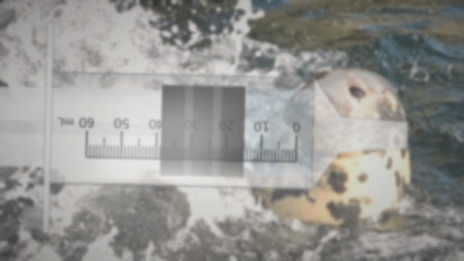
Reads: 15mL
